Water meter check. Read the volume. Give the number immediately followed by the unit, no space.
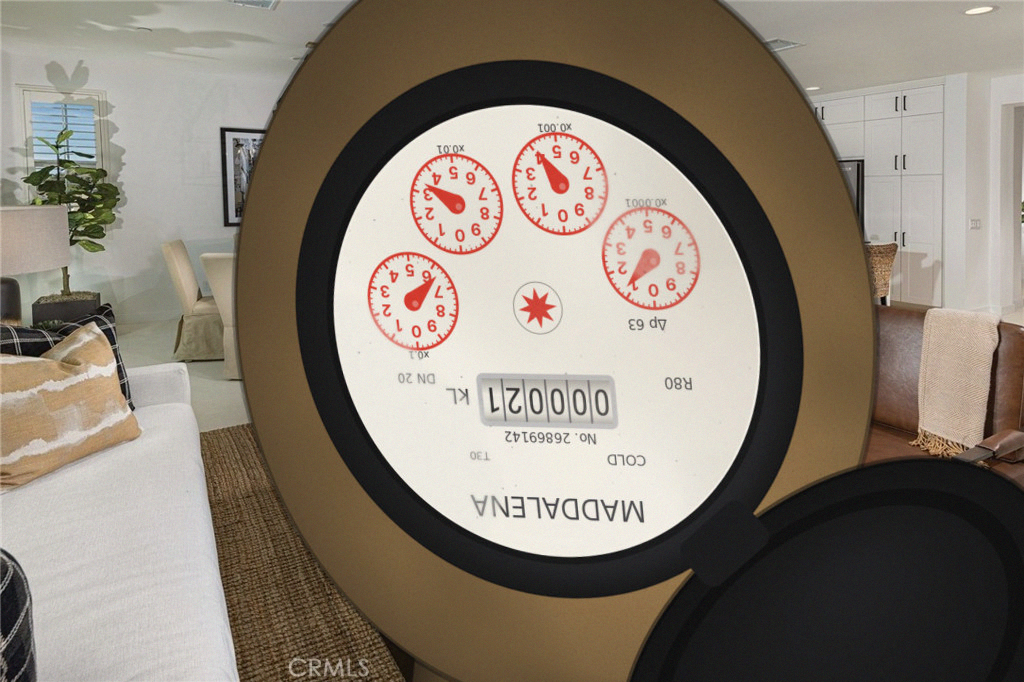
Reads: 21.6341kL
